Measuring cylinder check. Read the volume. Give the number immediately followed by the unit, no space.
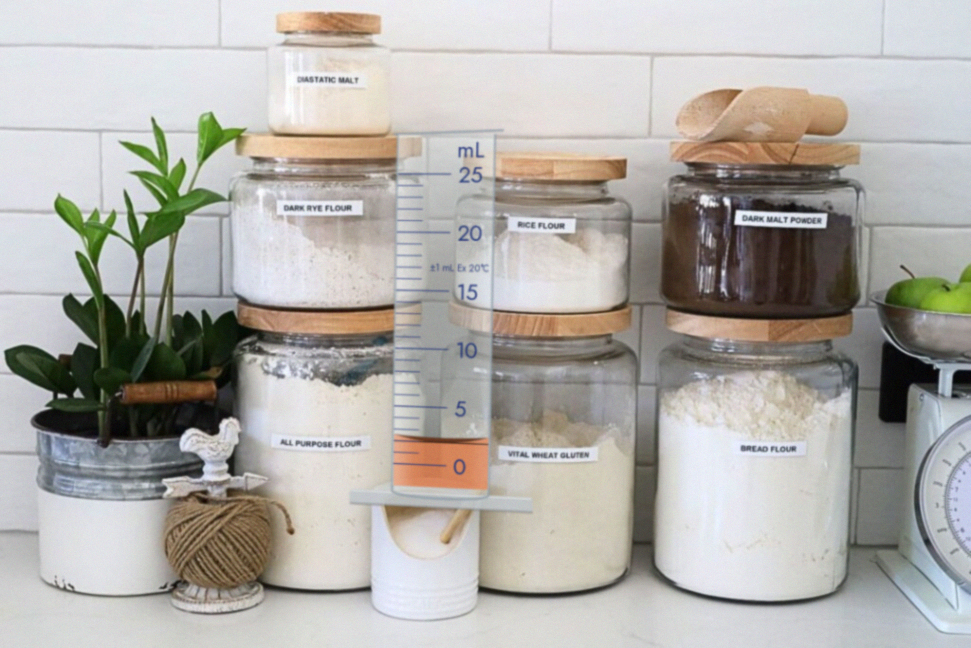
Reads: 2mL
